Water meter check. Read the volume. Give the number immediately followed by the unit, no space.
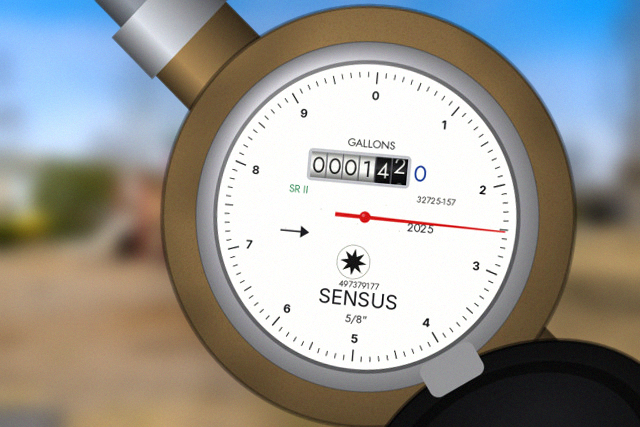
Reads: 1422.5gal
